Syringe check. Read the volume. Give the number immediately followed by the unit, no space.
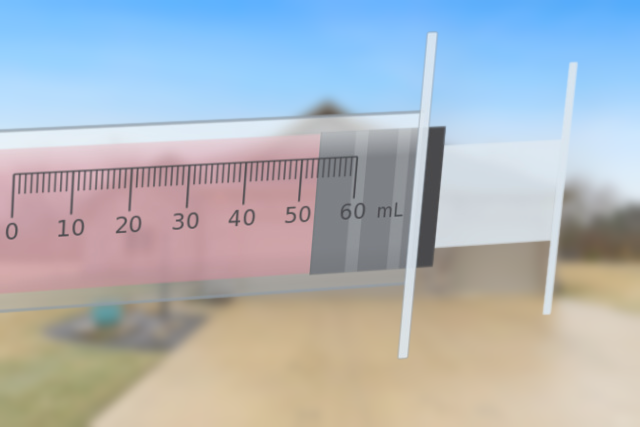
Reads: 53mL
